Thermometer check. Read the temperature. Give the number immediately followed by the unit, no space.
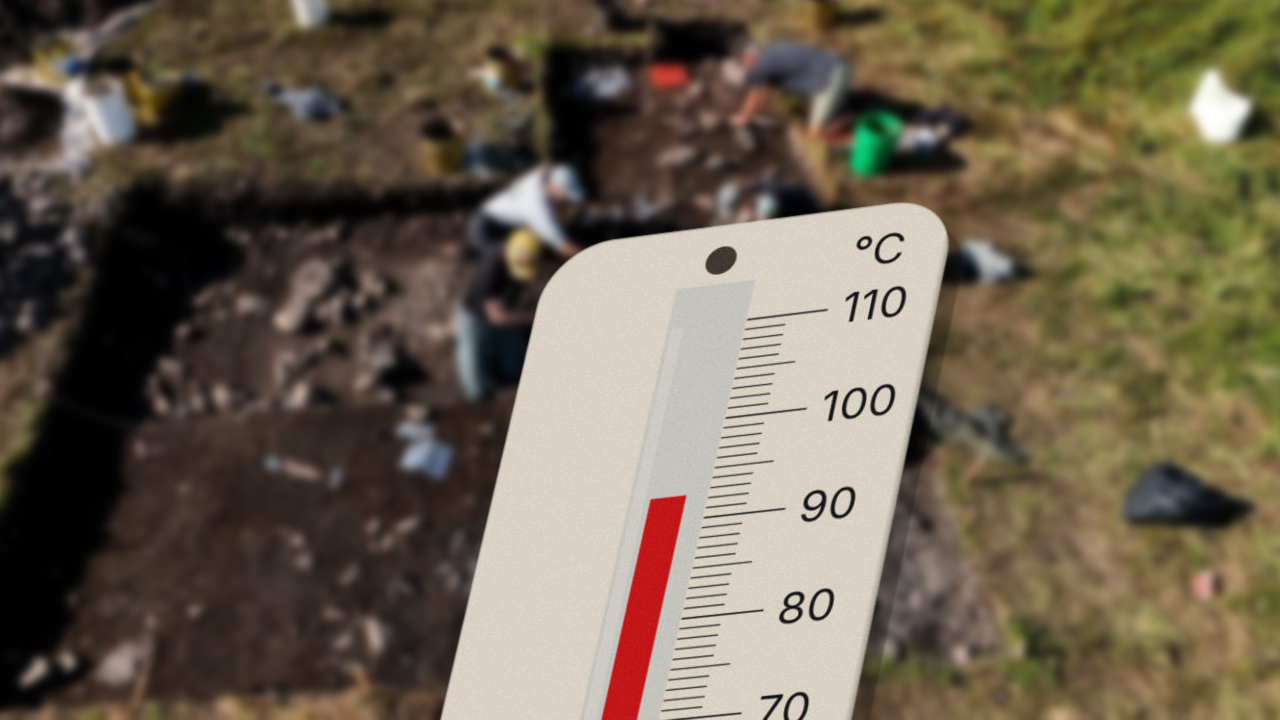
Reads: 92.5°C
